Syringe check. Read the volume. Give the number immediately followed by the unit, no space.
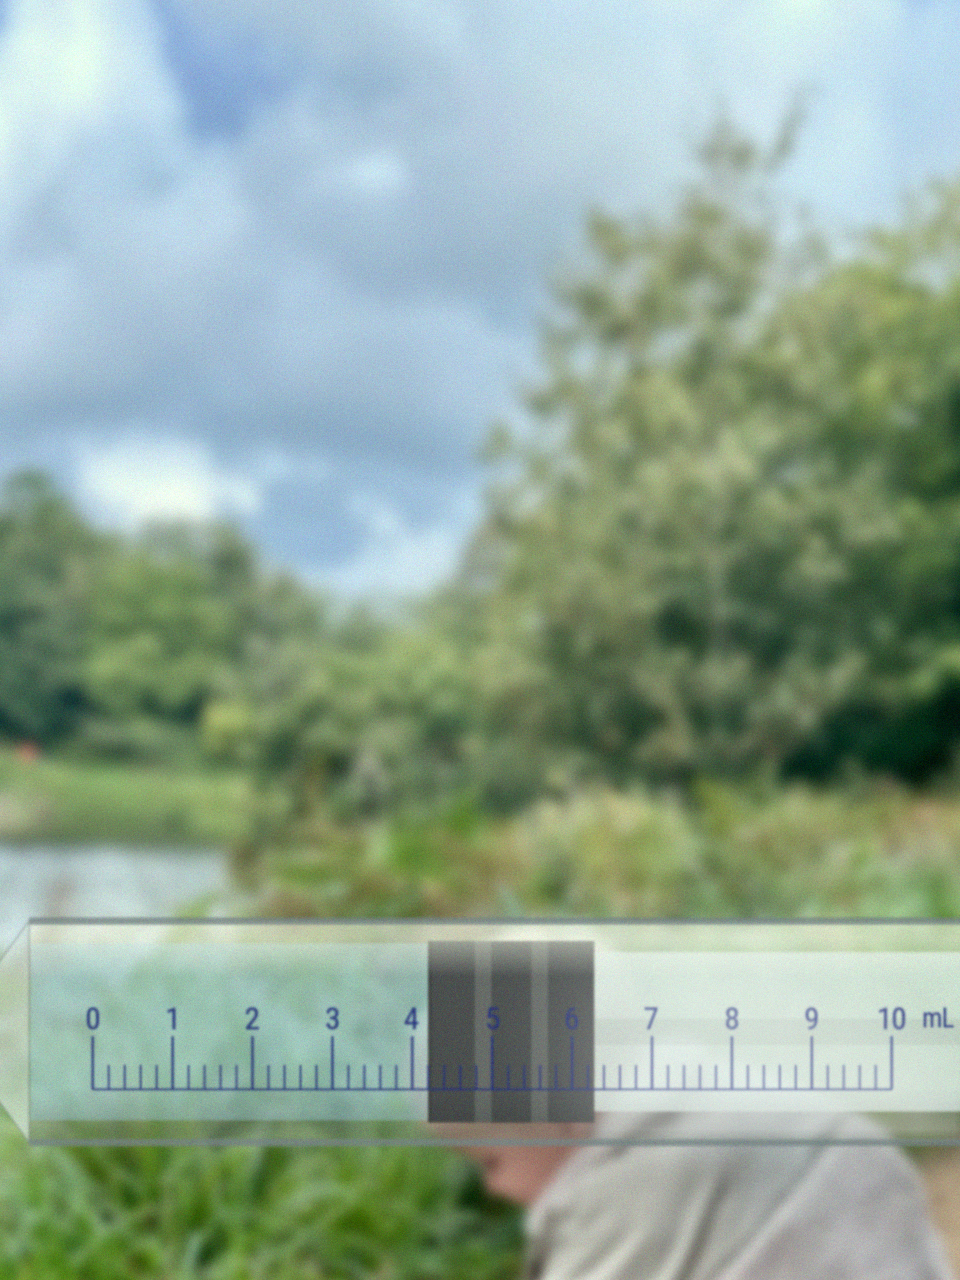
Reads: 4.2mL
